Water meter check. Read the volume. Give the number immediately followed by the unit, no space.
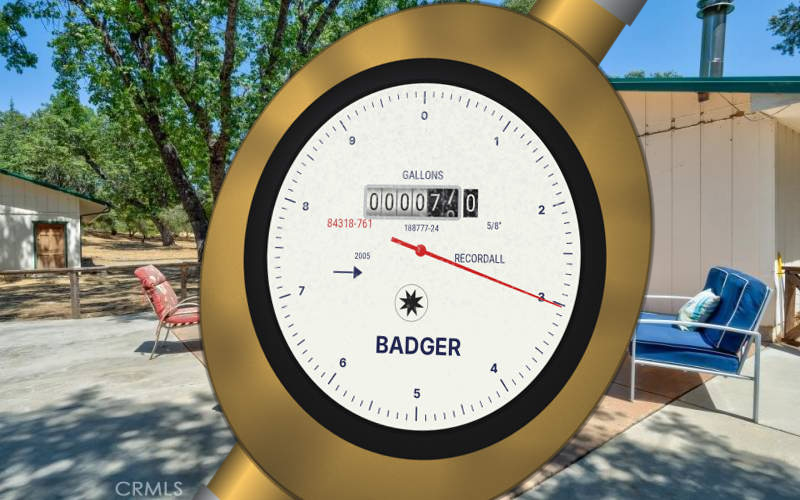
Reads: 773.0gal
